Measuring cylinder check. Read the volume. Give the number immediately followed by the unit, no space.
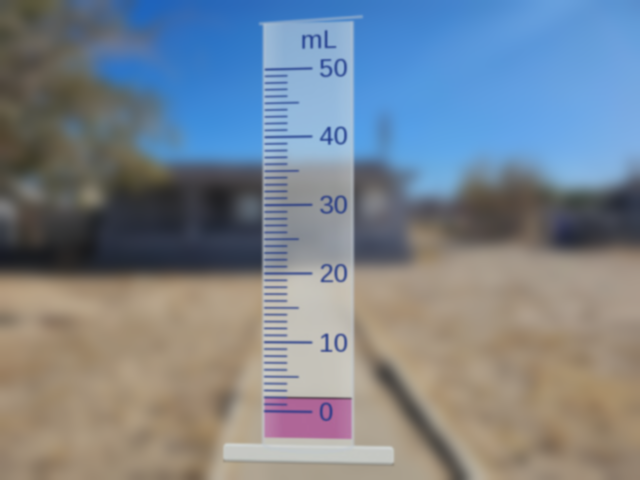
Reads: 2mL
